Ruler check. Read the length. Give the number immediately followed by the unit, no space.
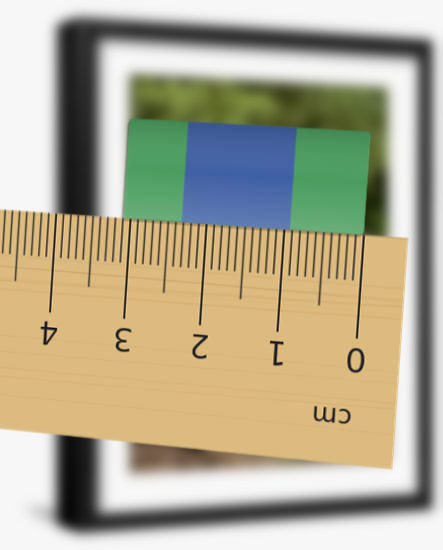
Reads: 3.1cm
